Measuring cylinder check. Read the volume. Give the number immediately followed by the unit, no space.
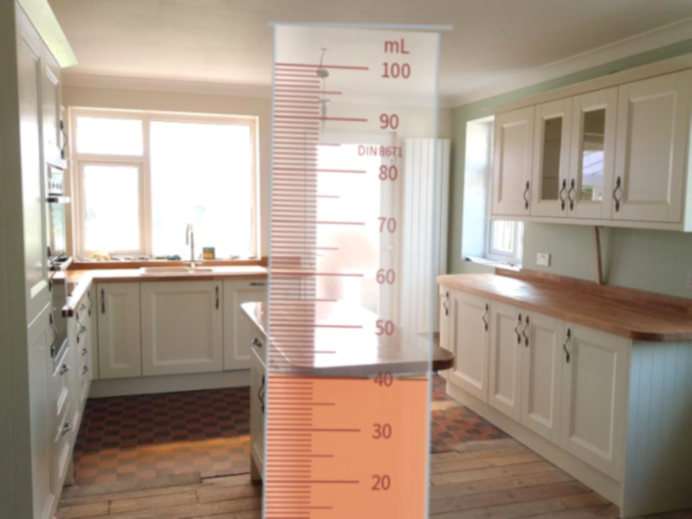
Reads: 40mL
